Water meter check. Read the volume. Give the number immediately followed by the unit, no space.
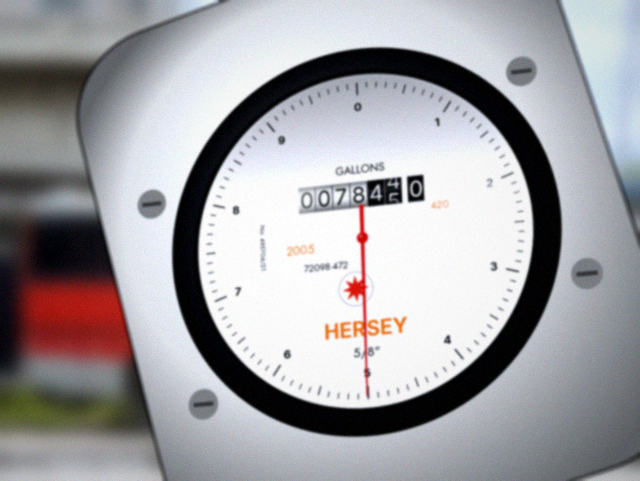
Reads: 78445.0gal
